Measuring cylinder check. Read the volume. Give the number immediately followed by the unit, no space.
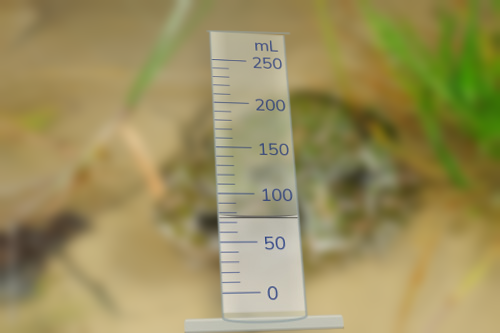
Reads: 75mL
